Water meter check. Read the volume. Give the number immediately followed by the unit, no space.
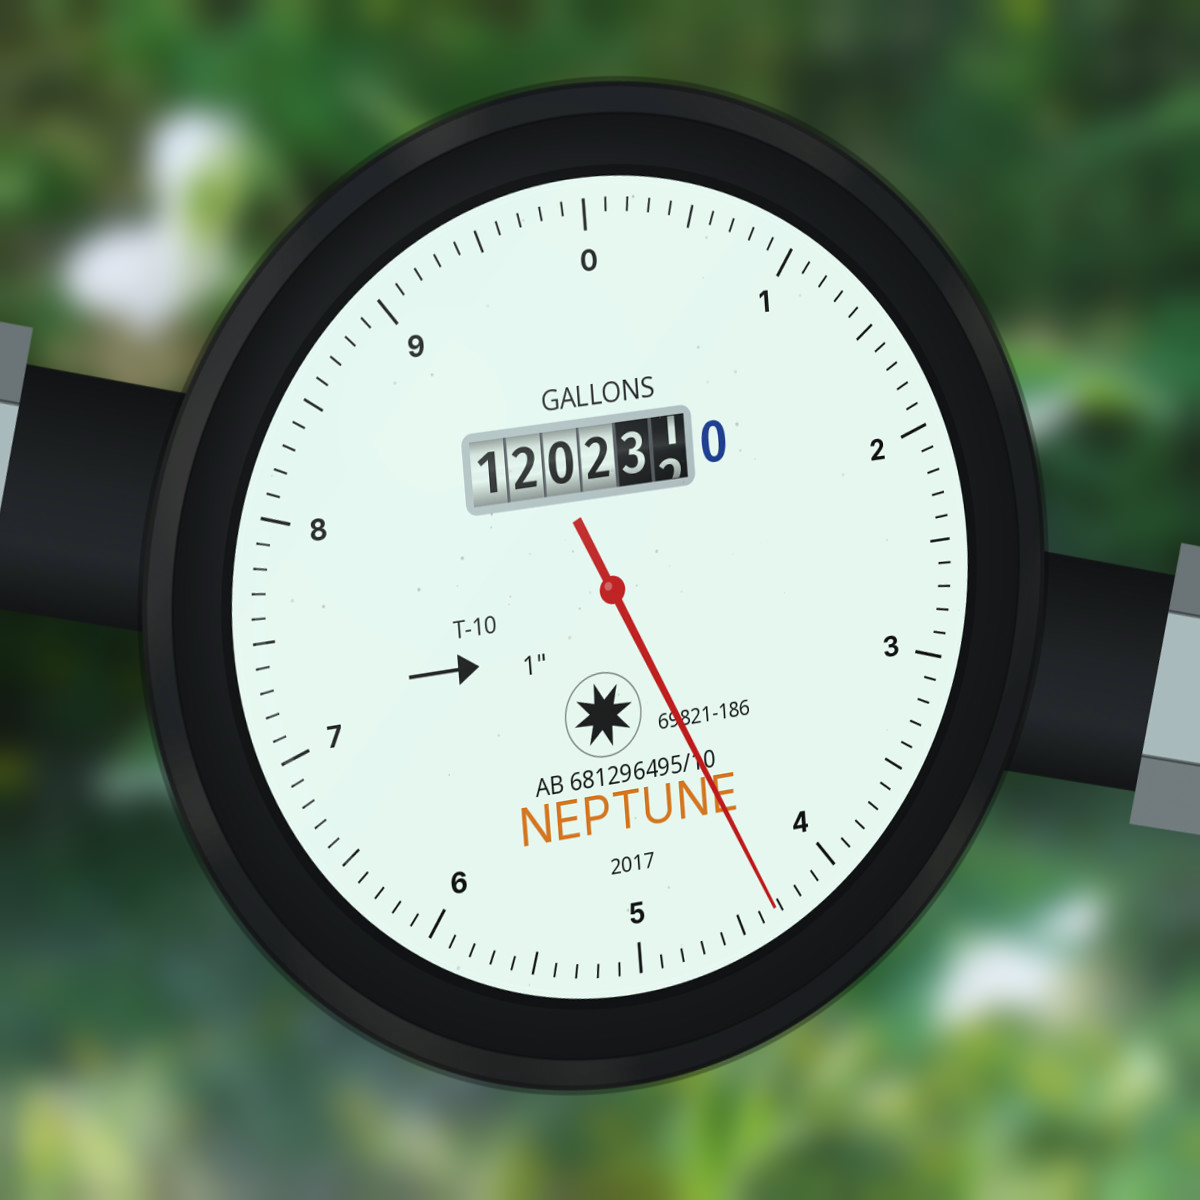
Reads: 1202314.3gal
